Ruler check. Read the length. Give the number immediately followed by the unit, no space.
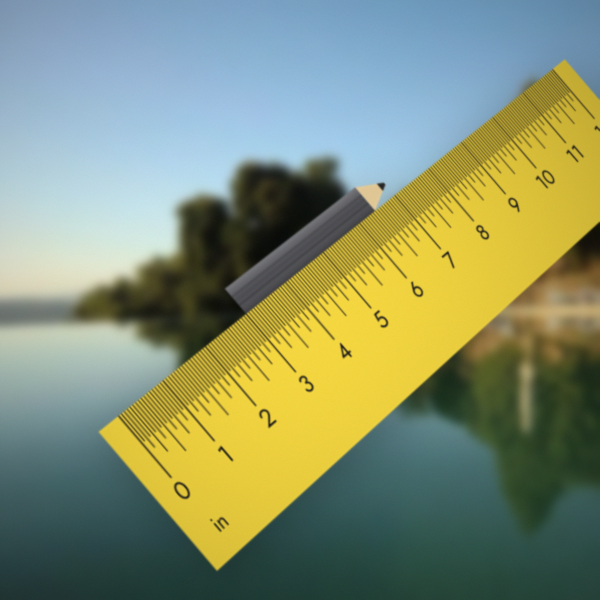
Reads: 4in
